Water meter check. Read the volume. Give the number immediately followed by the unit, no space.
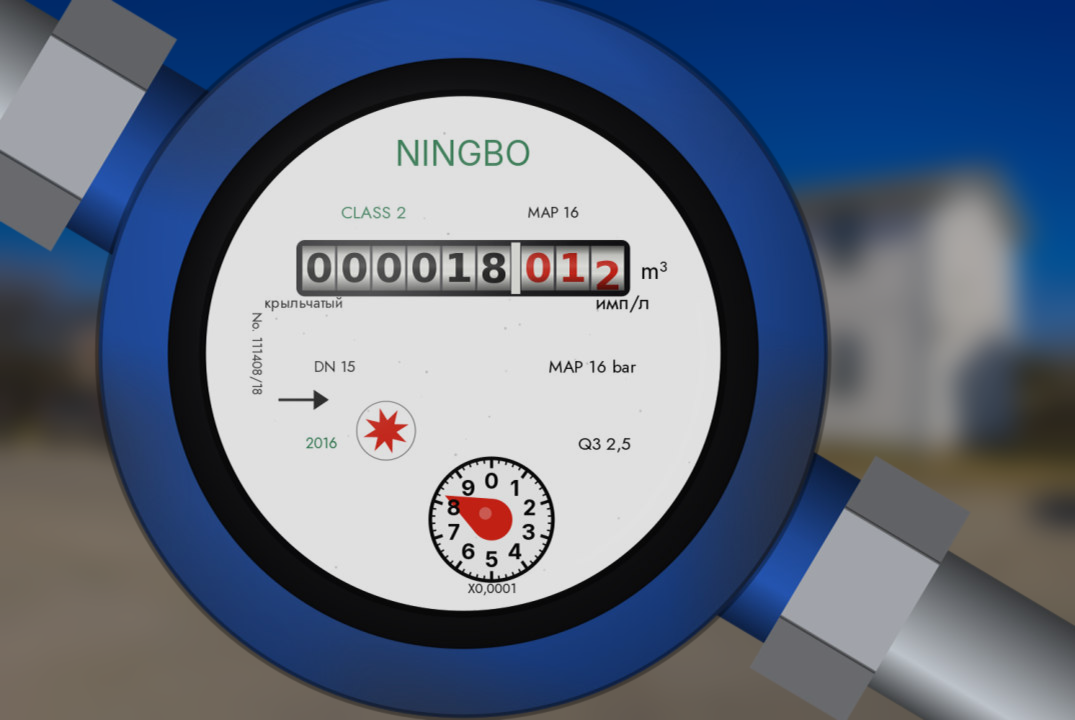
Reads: 18.0118m³
